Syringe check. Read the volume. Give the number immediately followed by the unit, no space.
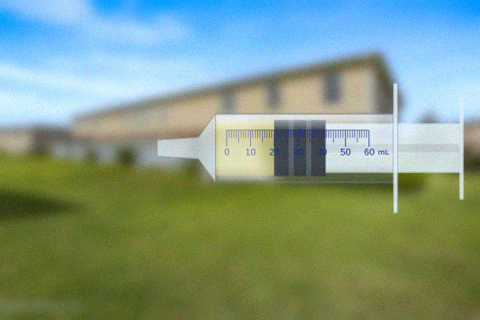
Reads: 20mL
